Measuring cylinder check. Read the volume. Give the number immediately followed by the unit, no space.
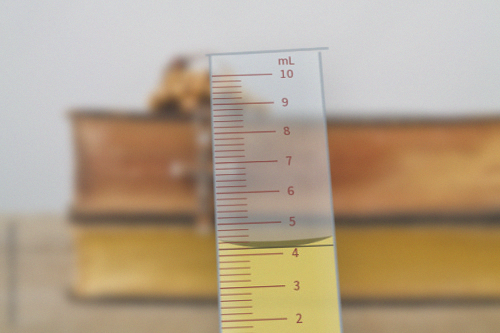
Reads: 4.2mL
